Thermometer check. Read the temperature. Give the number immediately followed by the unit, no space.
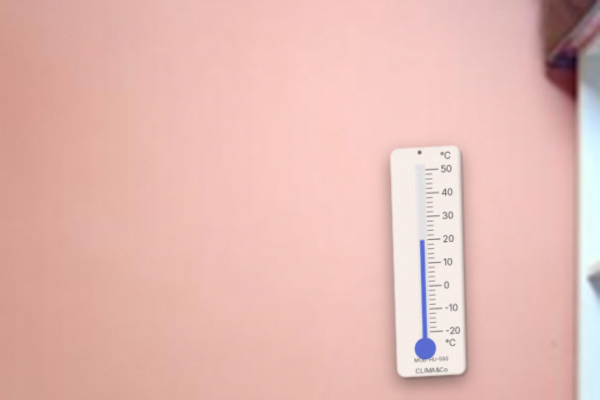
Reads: 20°C
